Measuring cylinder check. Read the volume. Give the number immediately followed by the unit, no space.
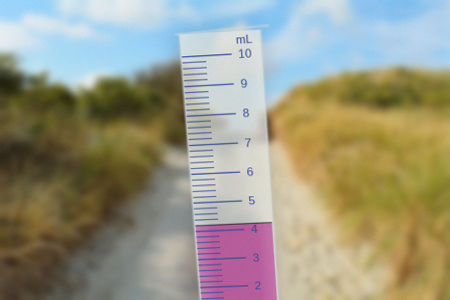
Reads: 4.2mL
